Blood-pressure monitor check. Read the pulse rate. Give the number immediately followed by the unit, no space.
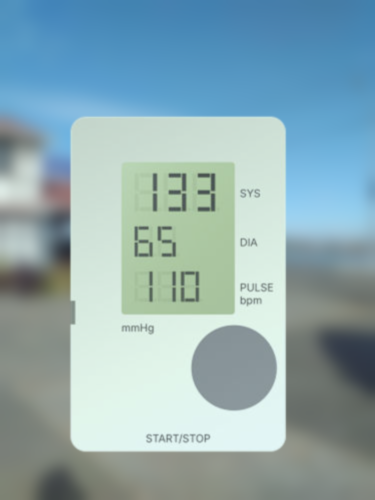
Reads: 110bpm
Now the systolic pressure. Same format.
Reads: 133mmHg
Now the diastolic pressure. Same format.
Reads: 65mmHg
